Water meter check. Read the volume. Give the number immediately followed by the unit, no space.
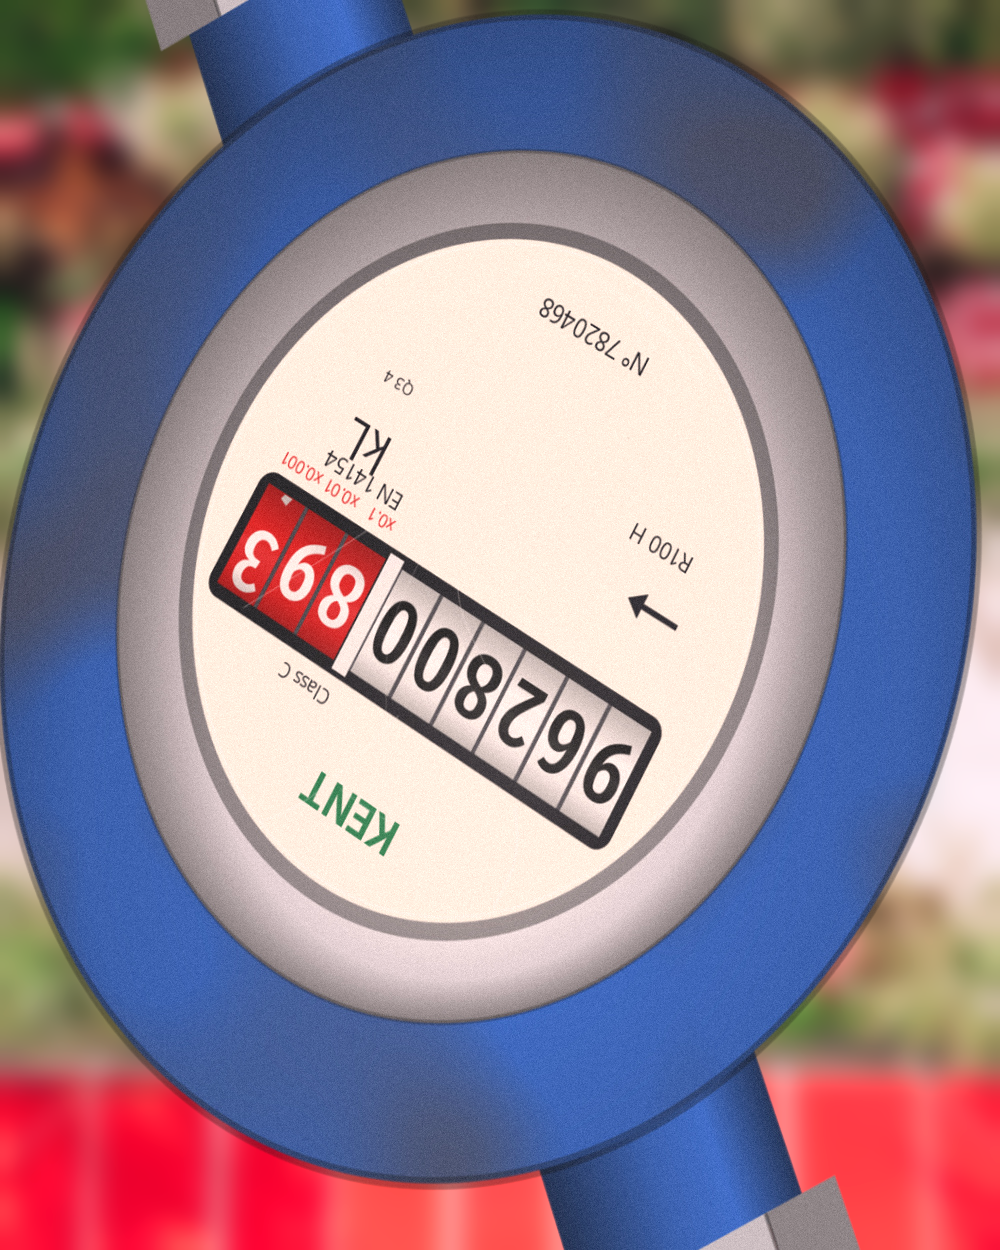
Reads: 962800.893kL
